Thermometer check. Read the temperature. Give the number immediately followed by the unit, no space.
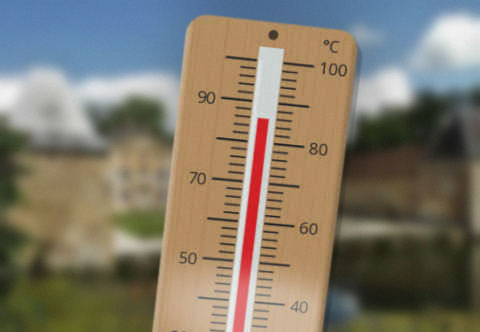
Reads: 86°C
